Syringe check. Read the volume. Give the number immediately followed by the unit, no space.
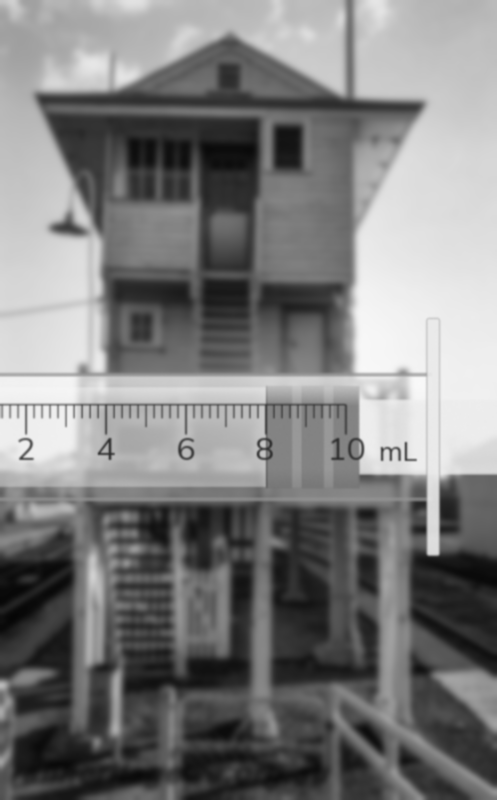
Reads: 8mL
